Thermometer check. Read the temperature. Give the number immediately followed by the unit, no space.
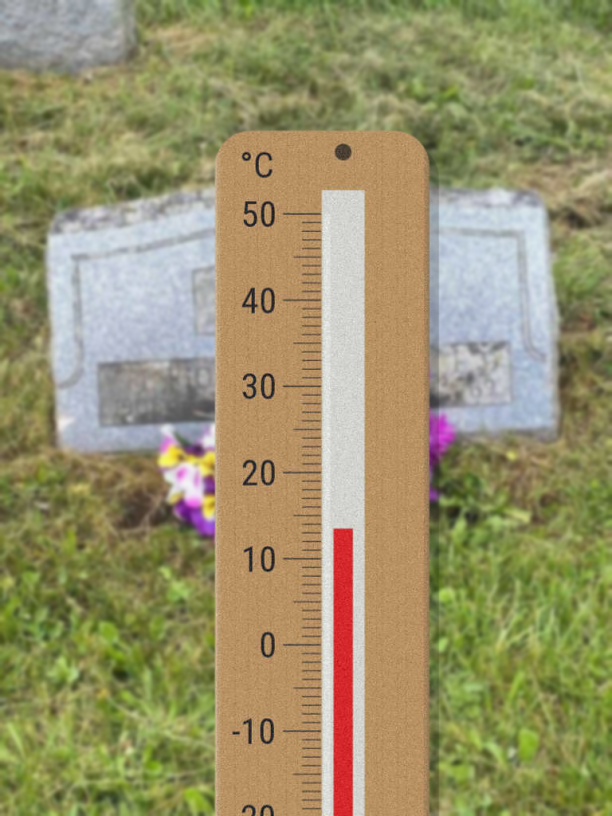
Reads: 13.5°C
